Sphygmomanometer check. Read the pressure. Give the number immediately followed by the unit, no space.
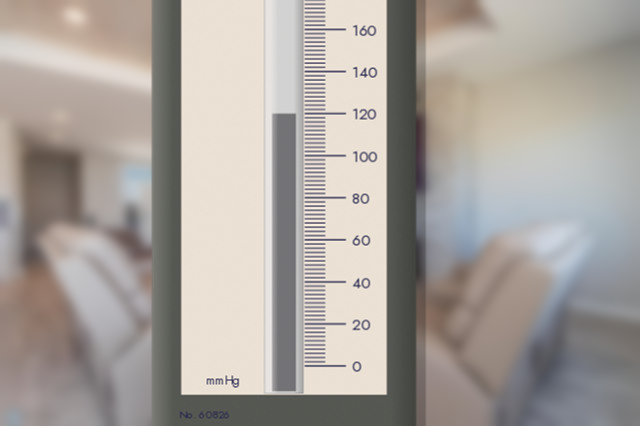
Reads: 120mmHg
